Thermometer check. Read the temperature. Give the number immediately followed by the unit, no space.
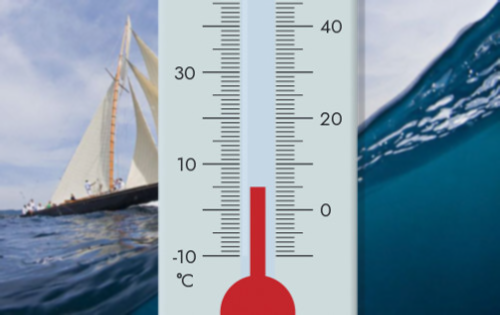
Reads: 5°C
